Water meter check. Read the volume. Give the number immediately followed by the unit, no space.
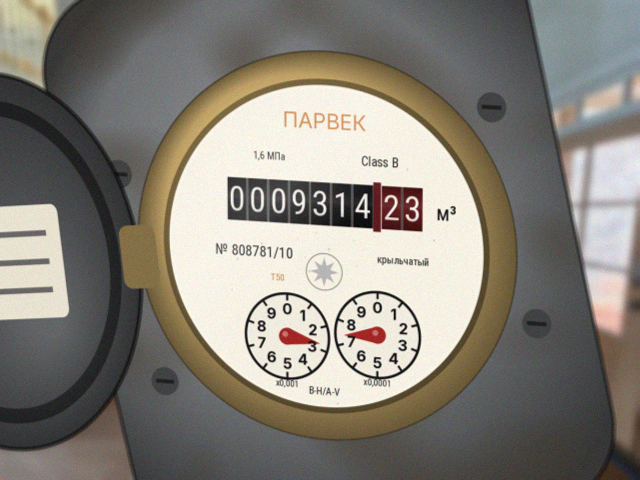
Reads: 9314.2327m³
